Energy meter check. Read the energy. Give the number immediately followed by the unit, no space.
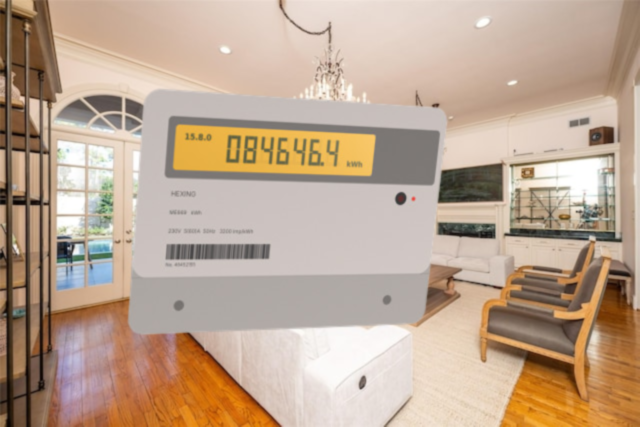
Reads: 84646.4kWh
